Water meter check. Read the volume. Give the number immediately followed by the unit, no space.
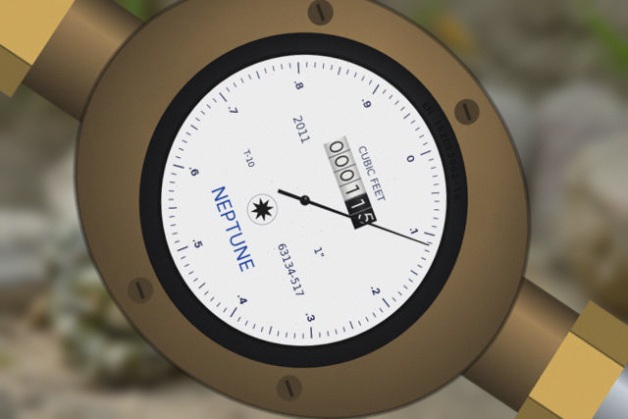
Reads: 115.11ft³
